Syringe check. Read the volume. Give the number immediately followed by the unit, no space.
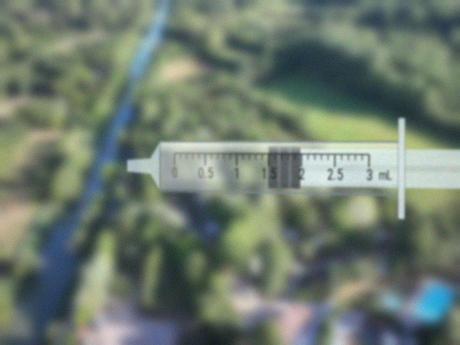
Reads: 1.5mL
